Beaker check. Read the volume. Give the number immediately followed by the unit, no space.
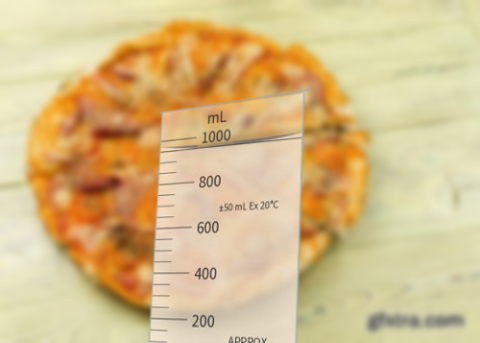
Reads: 950mL
